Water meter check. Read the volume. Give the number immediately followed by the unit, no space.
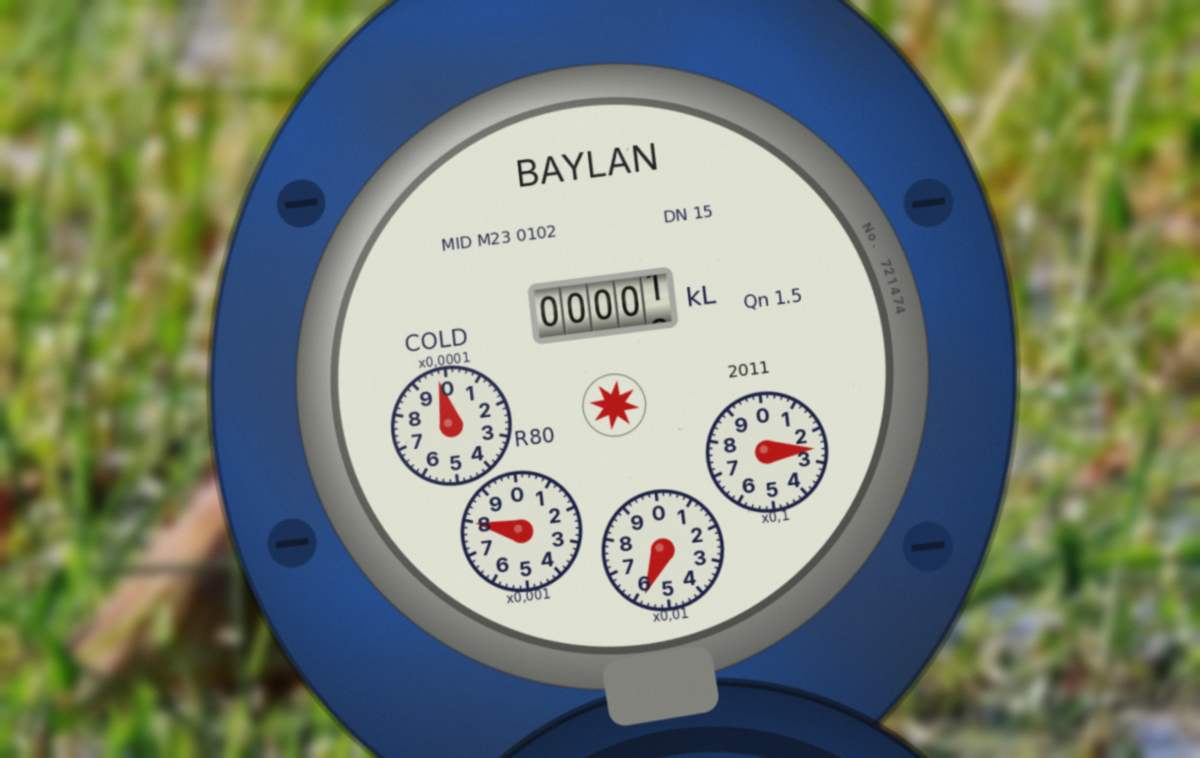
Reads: 1.2579kL
